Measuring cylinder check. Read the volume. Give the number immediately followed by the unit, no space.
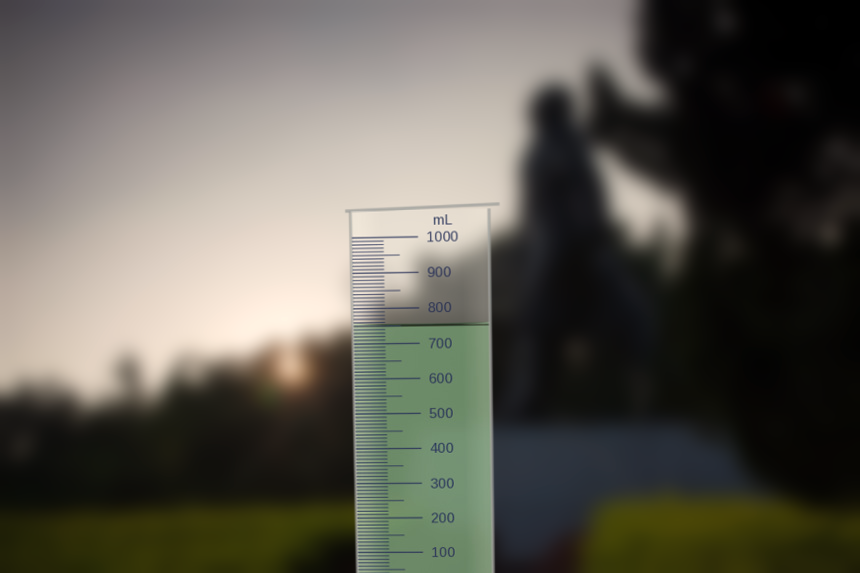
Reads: 750mL
